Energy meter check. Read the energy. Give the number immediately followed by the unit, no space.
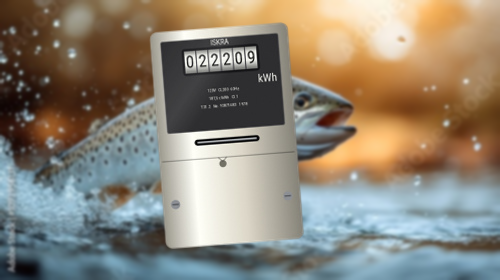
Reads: 22209kWh
